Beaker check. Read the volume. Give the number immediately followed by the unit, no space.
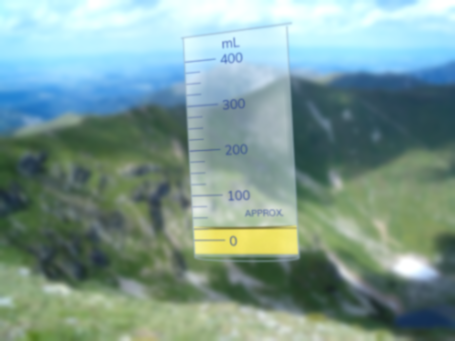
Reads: 25mL
